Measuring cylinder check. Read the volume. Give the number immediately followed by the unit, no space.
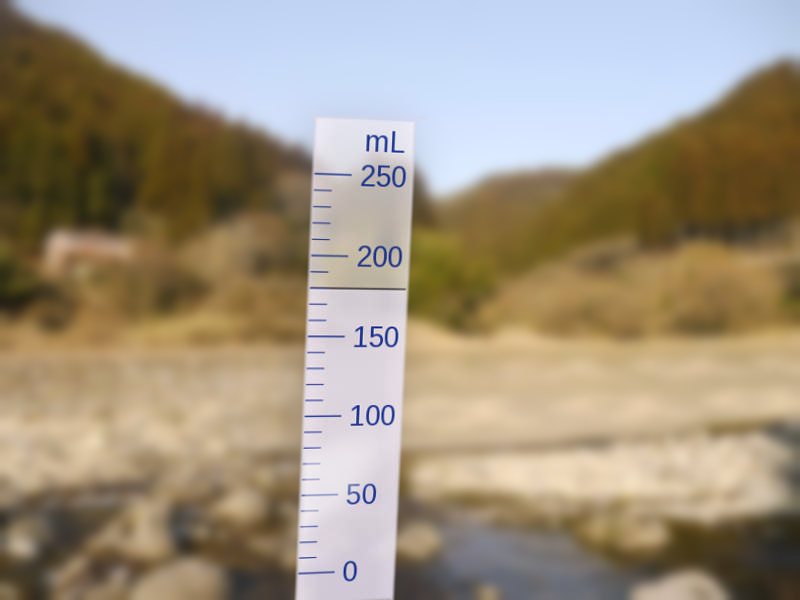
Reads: 180mL
